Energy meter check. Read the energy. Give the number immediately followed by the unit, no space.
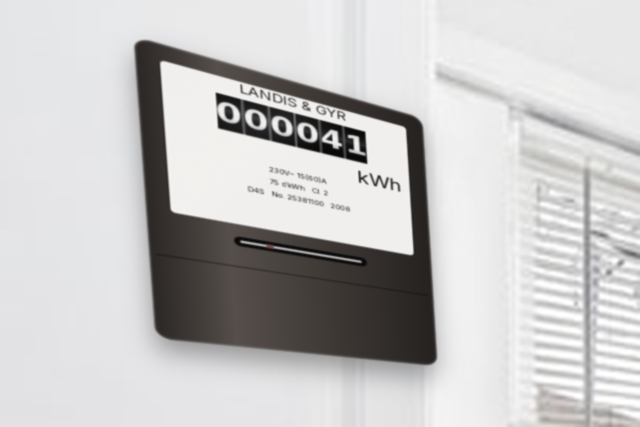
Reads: 41kWh
